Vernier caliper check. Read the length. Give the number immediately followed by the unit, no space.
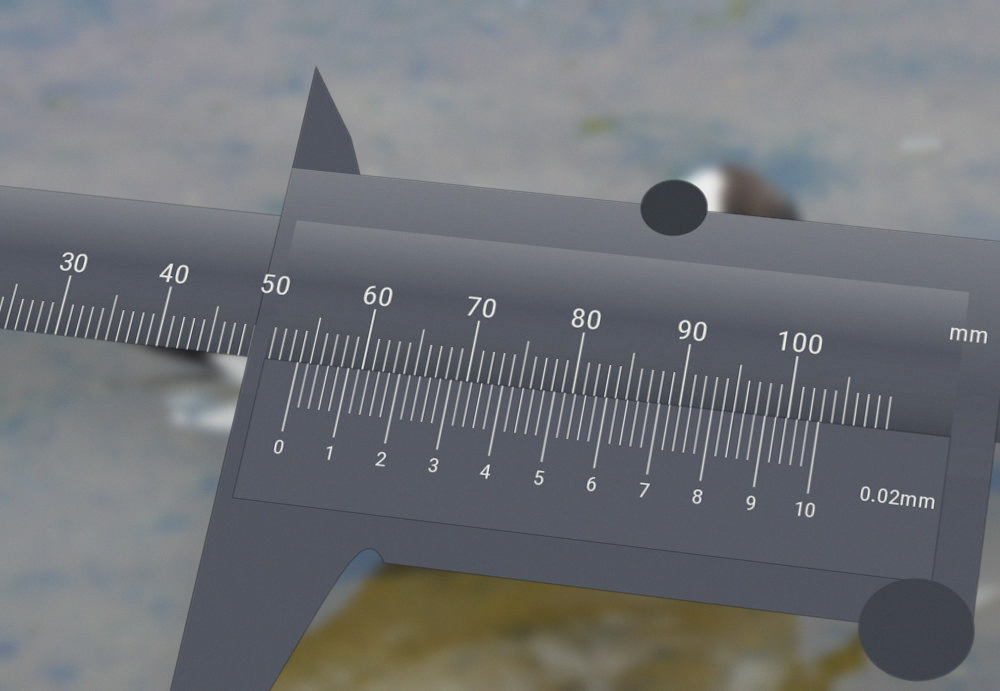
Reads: 53.8mm
